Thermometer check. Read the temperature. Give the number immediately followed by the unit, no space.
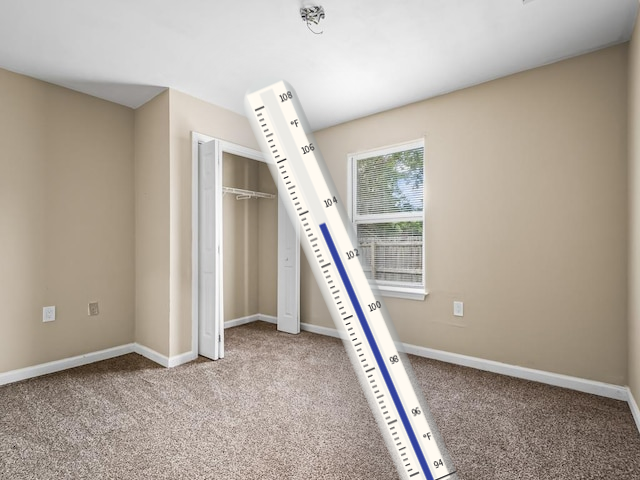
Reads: 103.4°F
